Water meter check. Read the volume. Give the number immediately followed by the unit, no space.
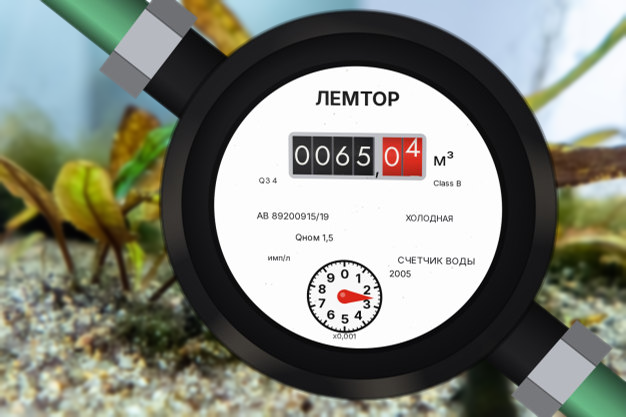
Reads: 65.042m³
